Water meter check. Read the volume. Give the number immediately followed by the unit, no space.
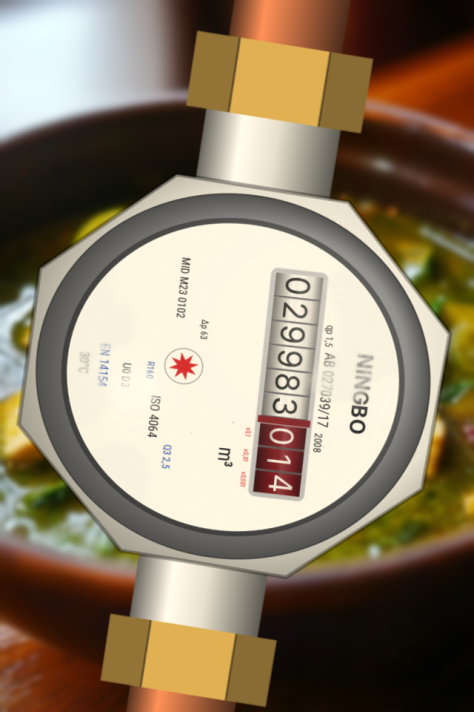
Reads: 29983.014m³
